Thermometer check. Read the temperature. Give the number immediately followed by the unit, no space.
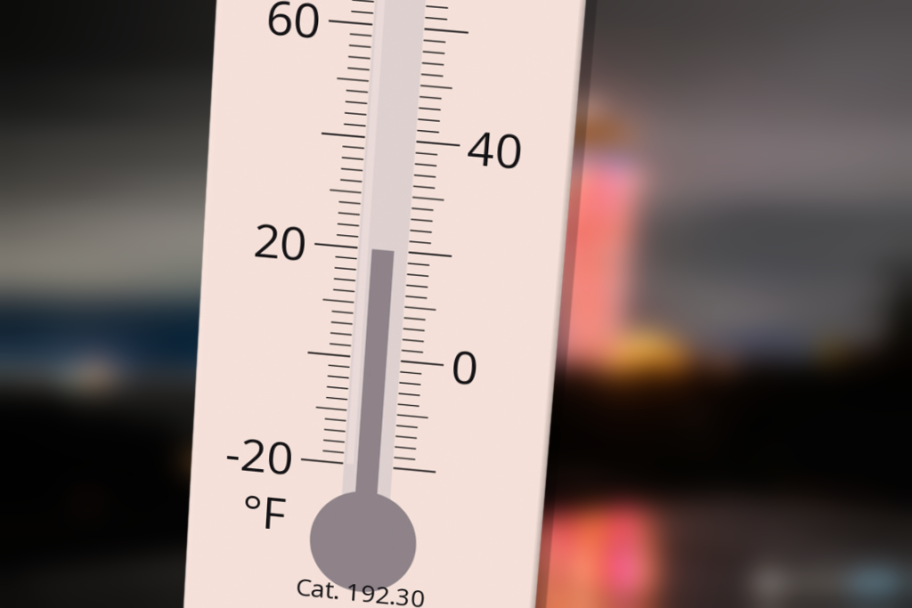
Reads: 20°F
